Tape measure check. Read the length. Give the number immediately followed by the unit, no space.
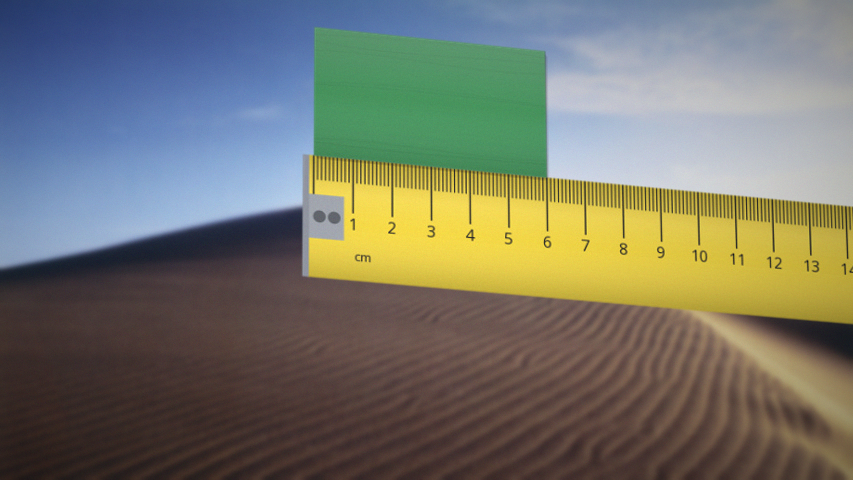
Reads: 6cm
